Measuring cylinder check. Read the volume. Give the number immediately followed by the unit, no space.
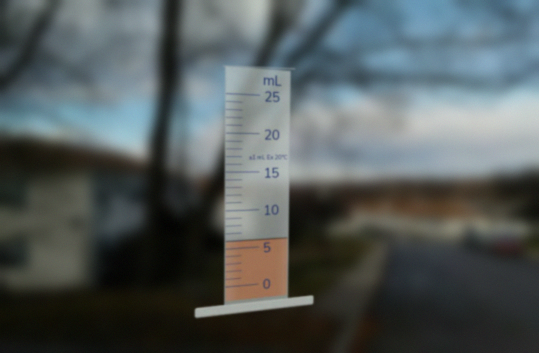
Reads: 6mL
